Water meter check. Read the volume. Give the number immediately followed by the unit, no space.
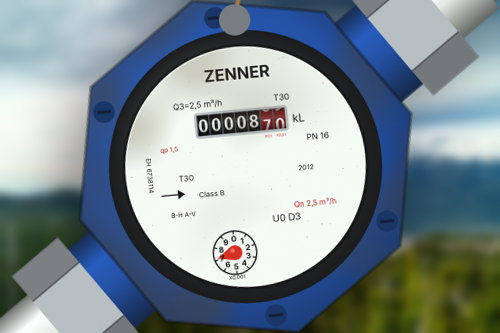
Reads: 8.697kL
